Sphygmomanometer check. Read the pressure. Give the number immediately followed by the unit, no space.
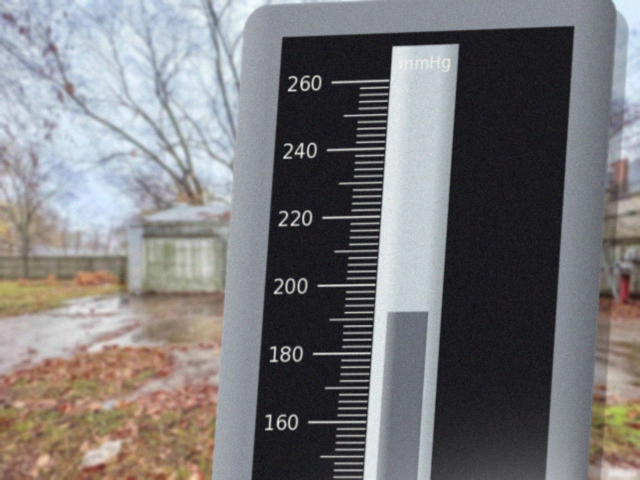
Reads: 192mmHg
